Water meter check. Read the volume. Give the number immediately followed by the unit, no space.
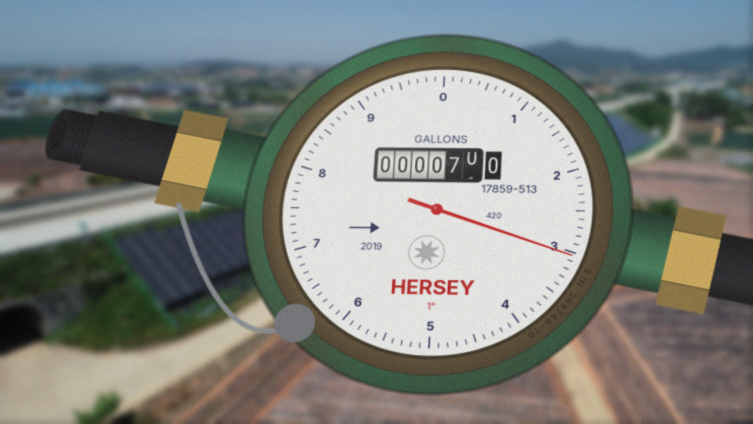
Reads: 703.0gal
